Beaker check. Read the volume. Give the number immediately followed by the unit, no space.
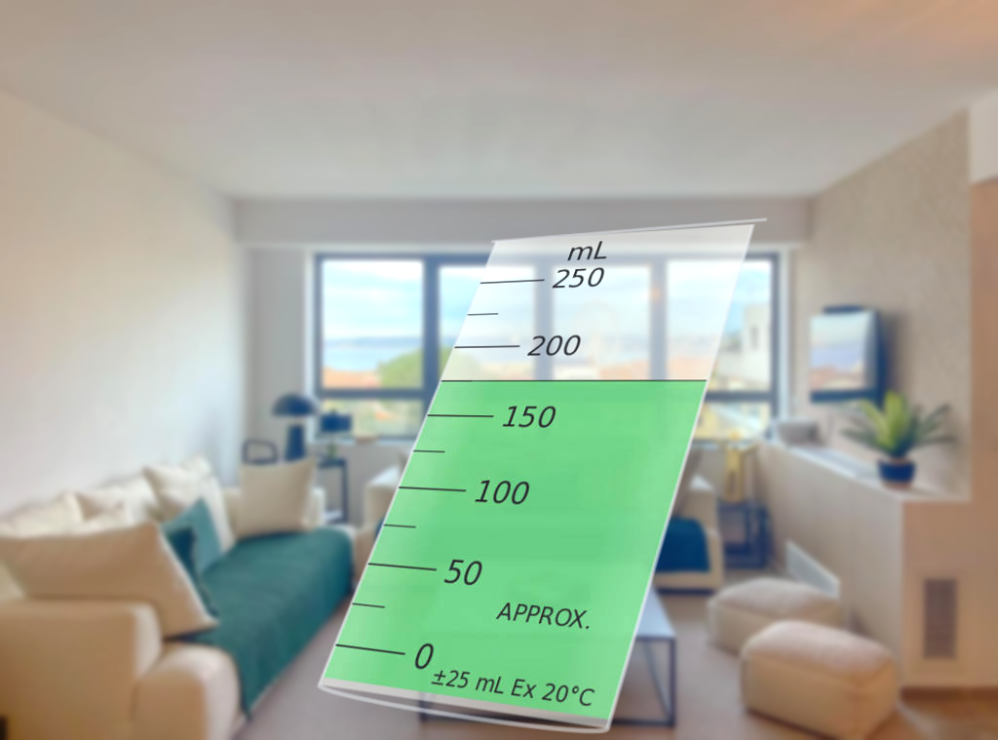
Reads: 175mL
